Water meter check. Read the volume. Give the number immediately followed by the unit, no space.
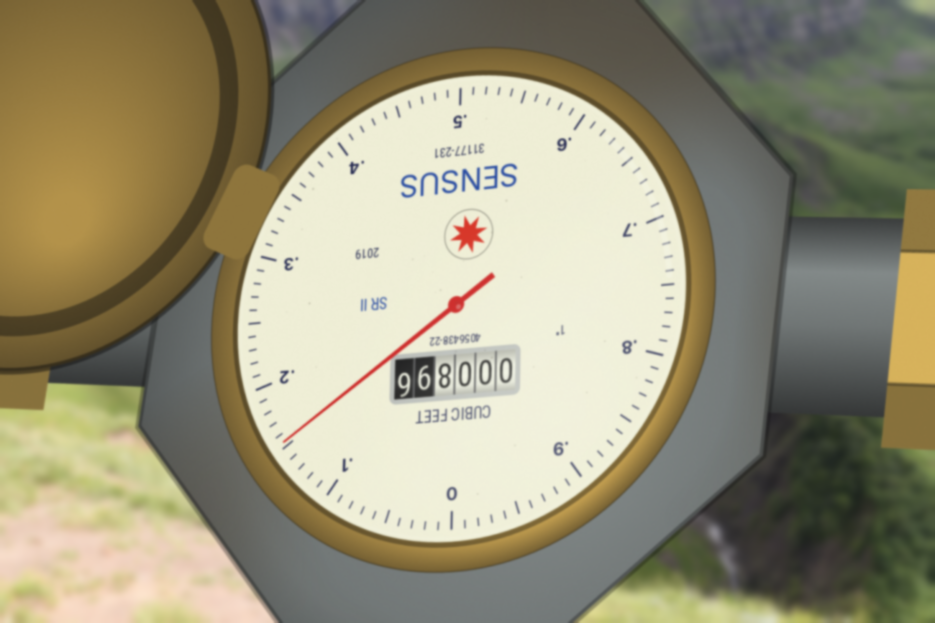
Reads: 896.15ft³
